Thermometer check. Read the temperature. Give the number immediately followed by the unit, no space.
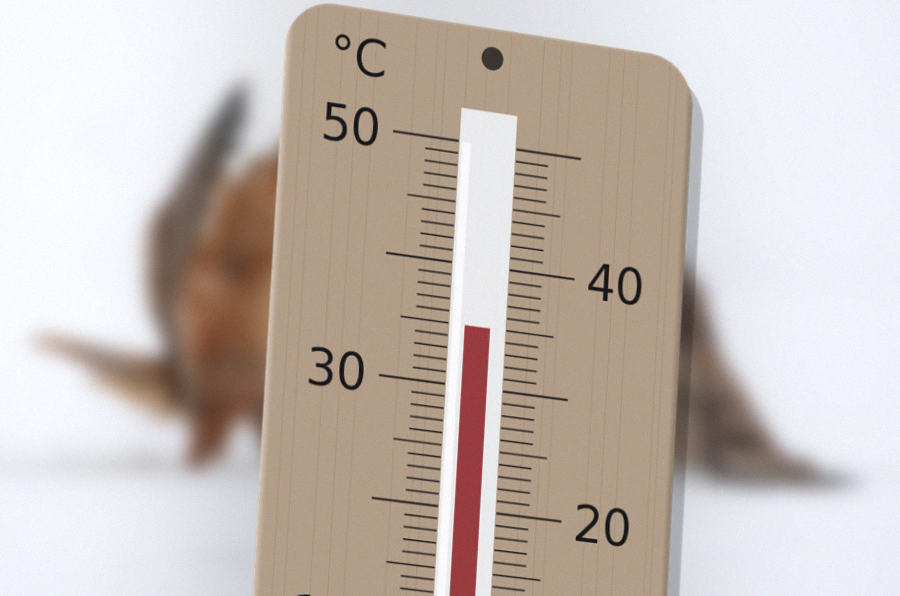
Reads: 35°C
